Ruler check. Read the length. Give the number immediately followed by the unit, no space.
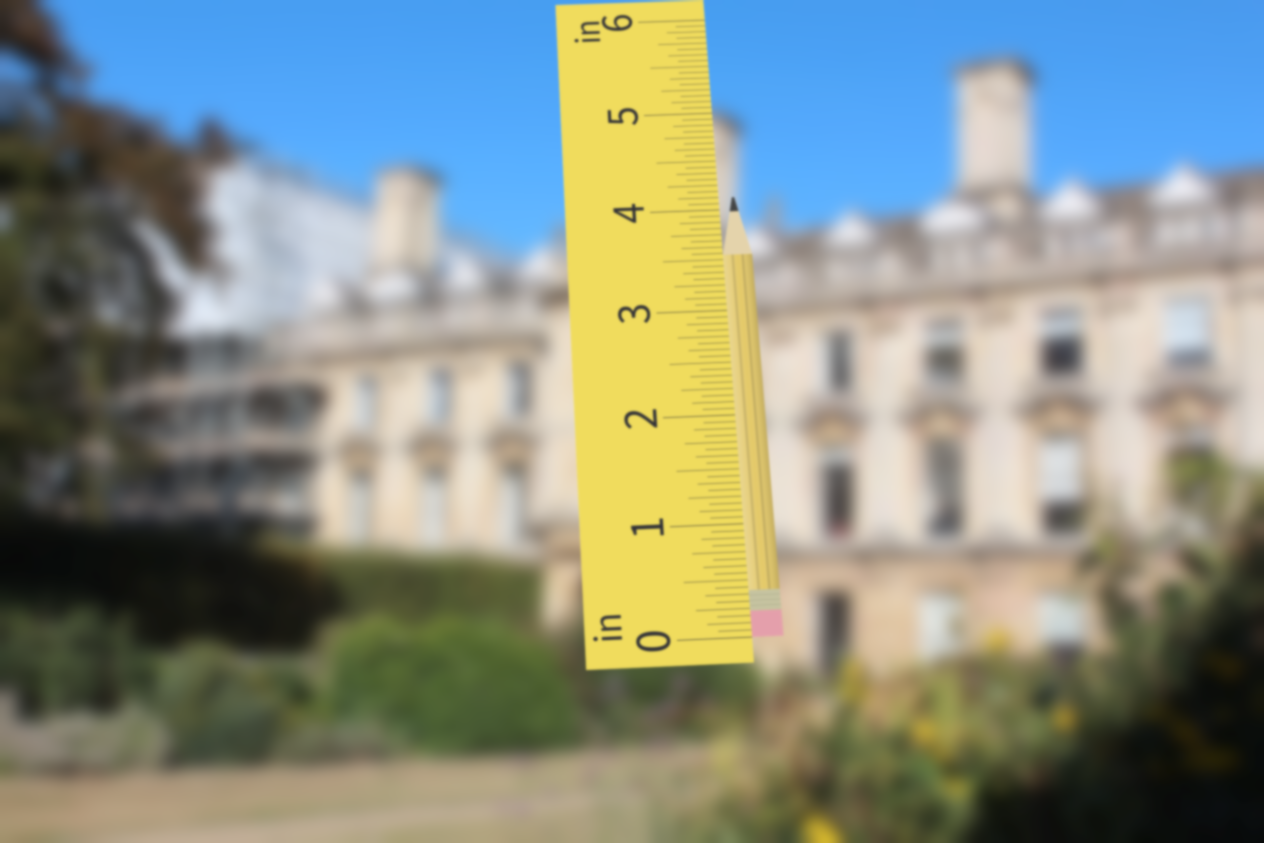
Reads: 4.125in
